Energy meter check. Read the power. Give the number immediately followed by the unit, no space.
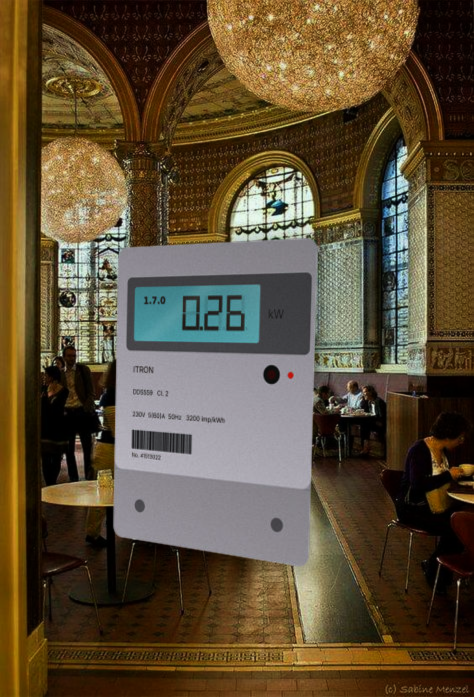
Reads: 0.26kW
